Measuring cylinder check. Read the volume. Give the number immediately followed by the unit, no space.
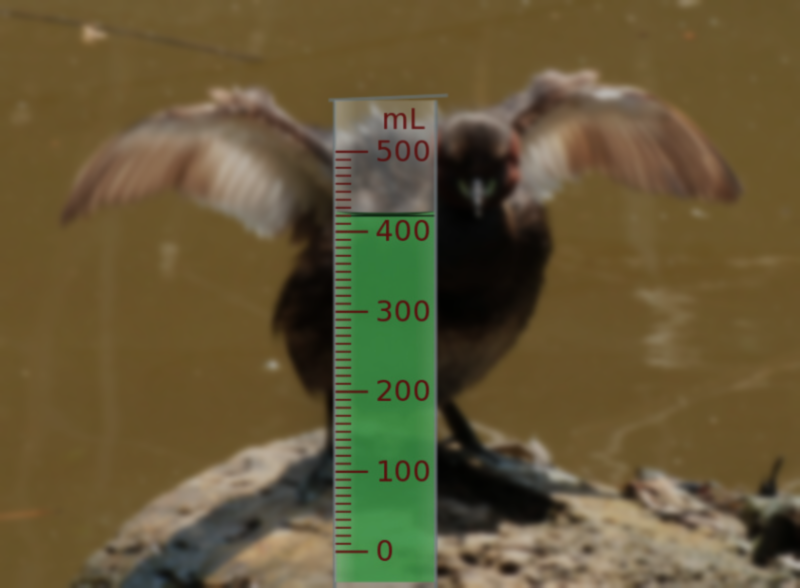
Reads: 420mL
